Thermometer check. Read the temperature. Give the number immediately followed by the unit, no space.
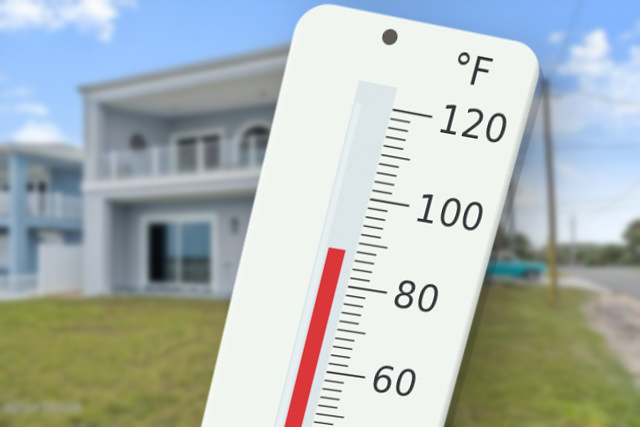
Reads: 88°F
